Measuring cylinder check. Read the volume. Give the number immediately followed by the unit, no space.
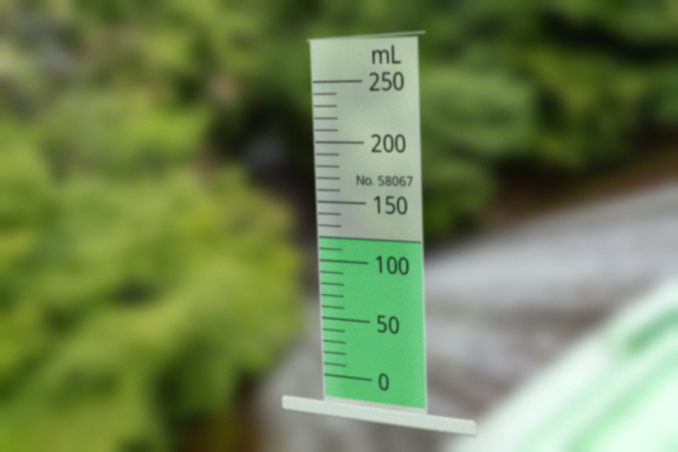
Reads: 120mL
